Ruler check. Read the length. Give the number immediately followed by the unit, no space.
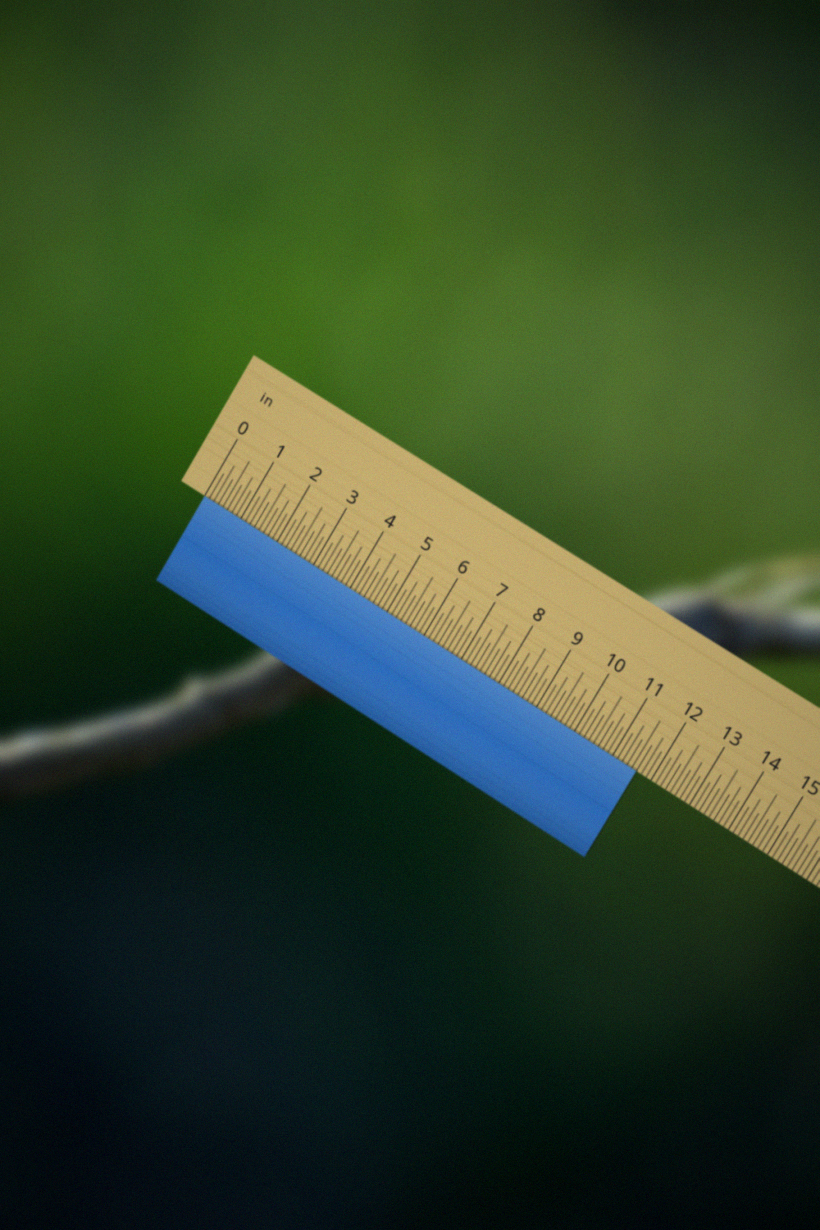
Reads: 11.625in
